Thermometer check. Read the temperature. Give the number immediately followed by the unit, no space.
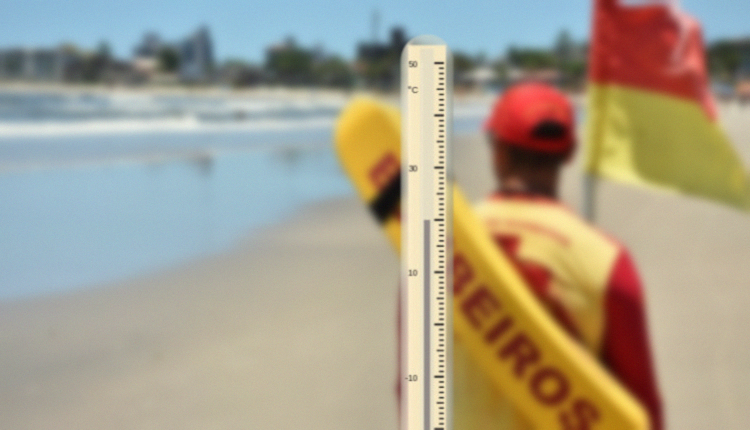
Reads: 20°C
